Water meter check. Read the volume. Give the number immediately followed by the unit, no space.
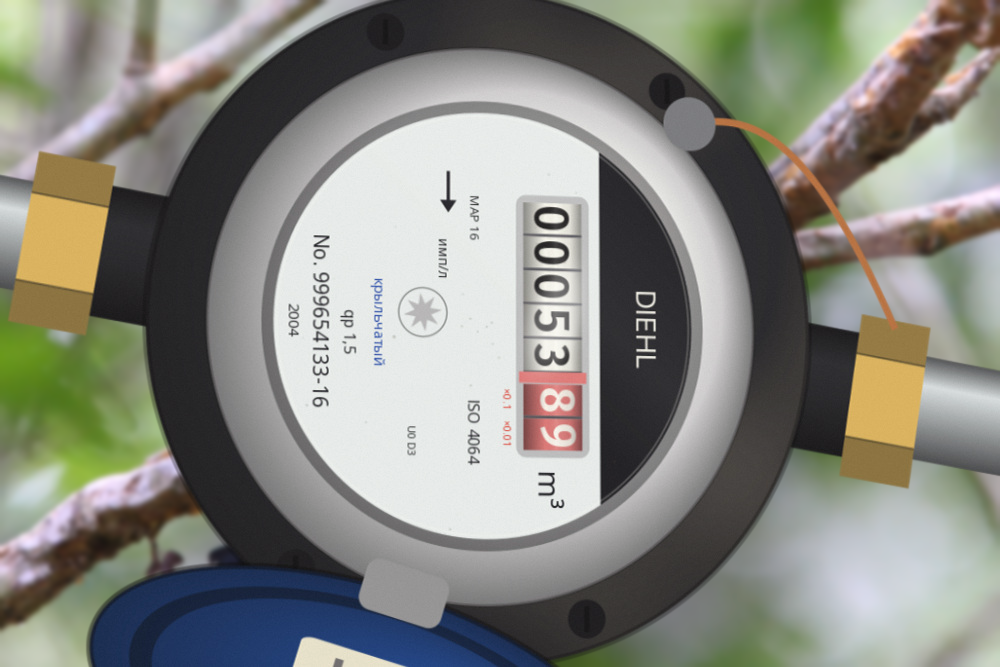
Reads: 53.89m³
